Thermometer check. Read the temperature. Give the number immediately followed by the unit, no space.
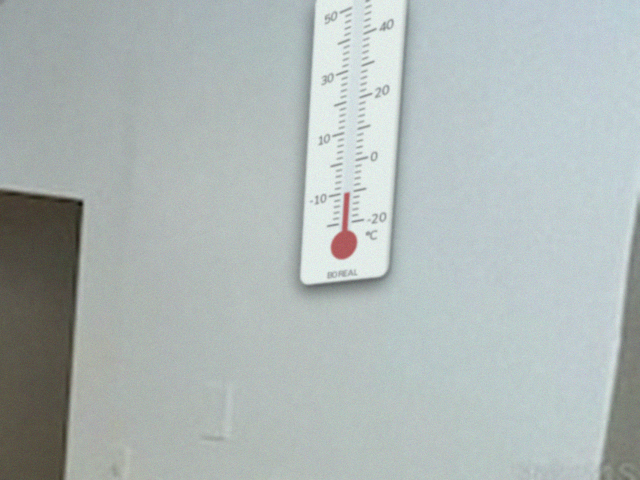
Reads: -10°C
